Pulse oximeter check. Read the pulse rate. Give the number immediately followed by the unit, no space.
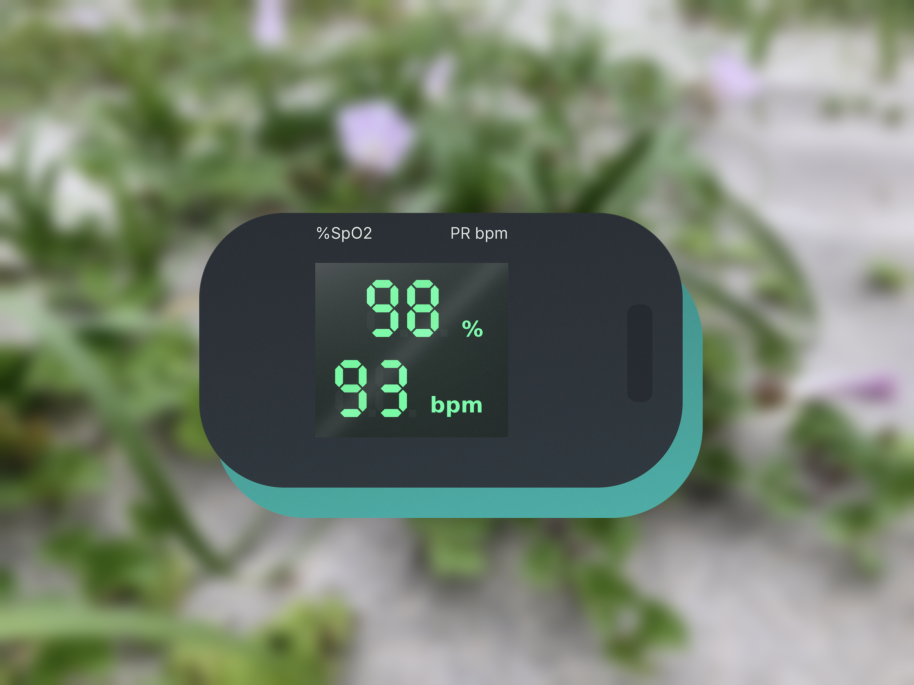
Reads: 93bpm
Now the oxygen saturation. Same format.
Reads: 98%
